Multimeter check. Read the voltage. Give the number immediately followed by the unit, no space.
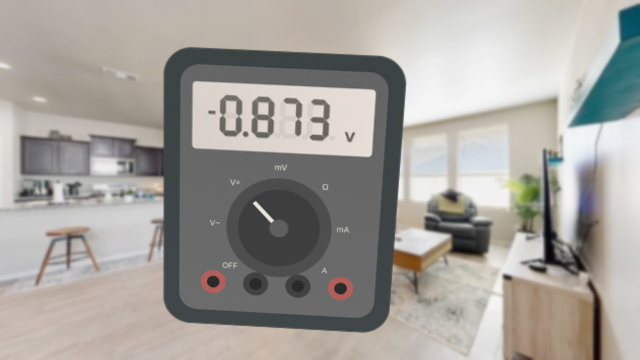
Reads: -0.873V
